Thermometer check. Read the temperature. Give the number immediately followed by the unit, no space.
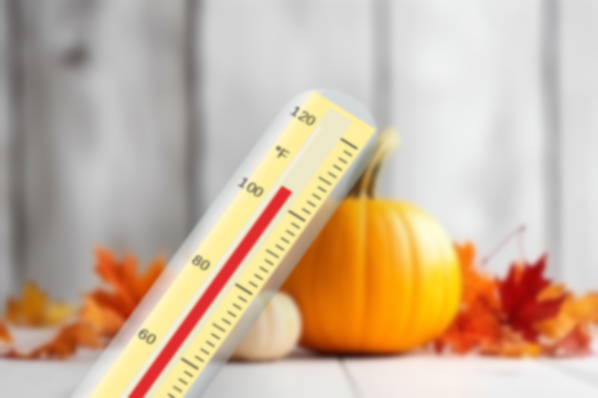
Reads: 104°F
